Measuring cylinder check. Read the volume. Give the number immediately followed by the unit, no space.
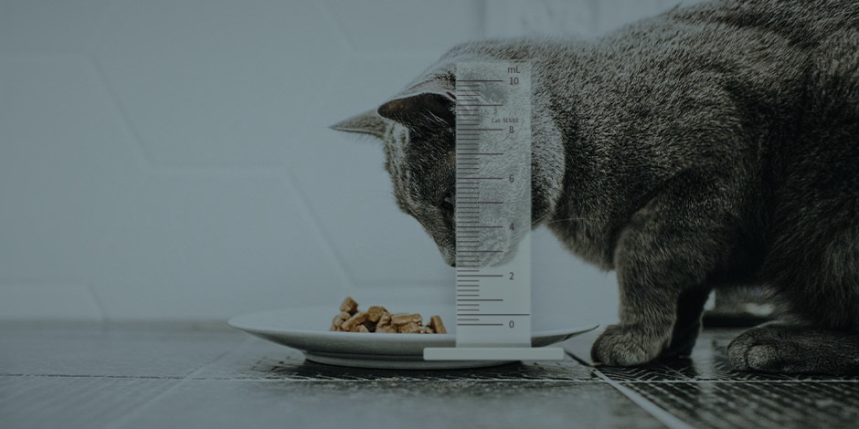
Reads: 0.4mL
